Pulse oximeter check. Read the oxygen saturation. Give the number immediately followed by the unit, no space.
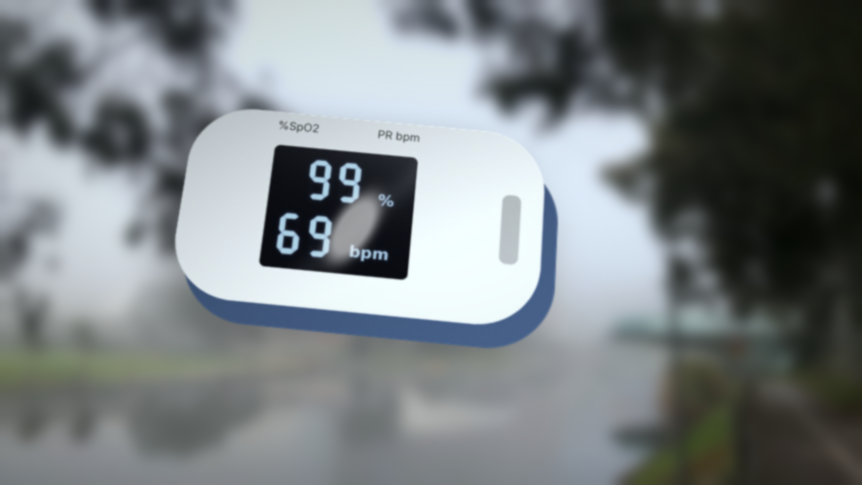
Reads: 99%
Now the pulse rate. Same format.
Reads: 69bpm
